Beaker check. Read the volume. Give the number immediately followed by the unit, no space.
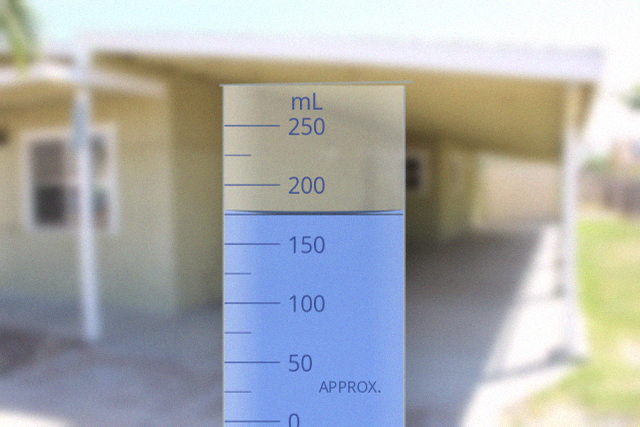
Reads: 175mL
